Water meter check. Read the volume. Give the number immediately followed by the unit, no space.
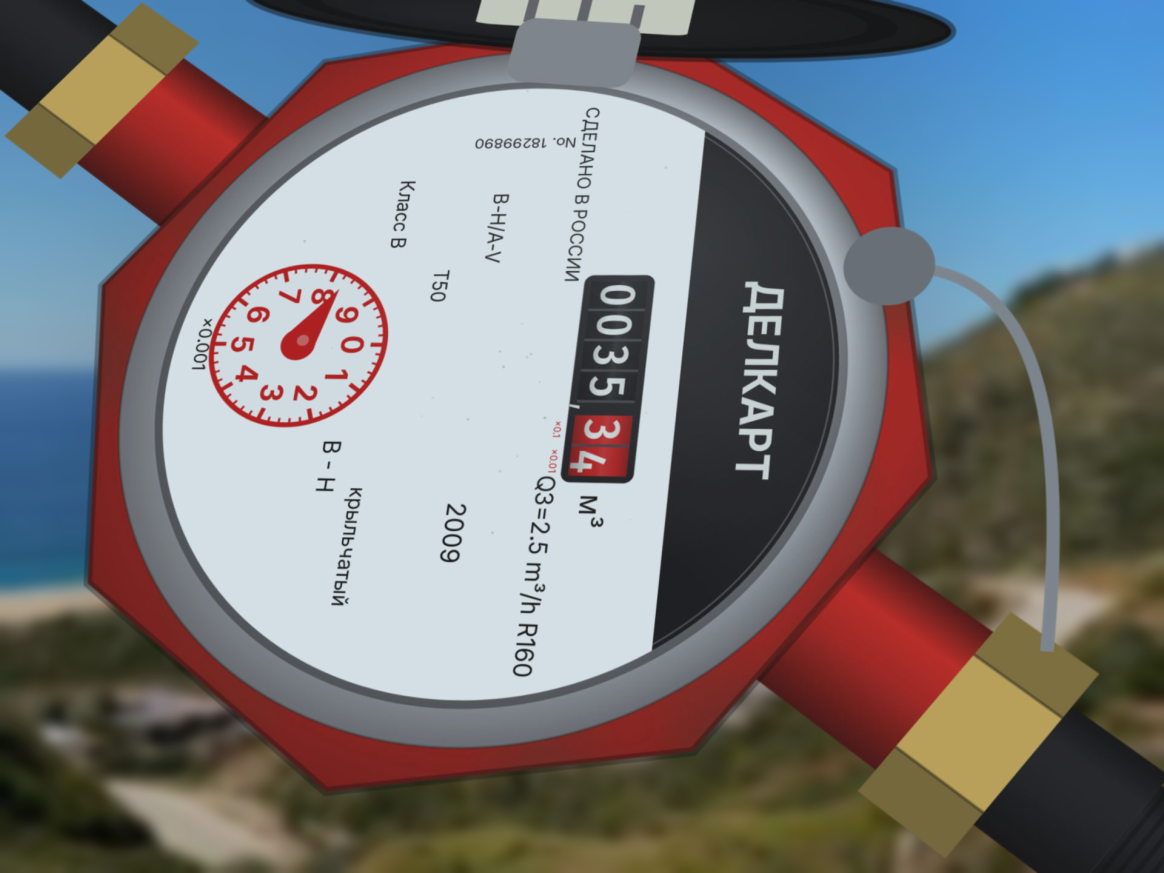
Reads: 35.338m³
